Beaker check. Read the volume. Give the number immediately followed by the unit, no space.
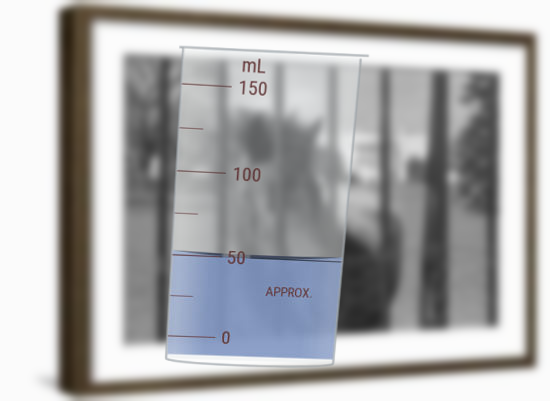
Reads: 50mL
